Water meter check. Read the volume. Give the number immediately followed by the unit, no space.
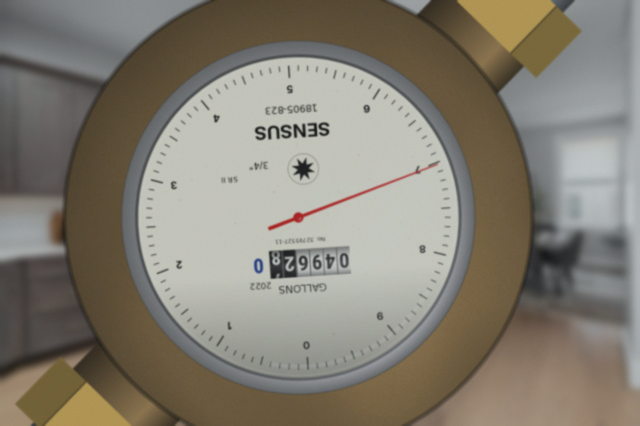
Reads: 496277.0gal
